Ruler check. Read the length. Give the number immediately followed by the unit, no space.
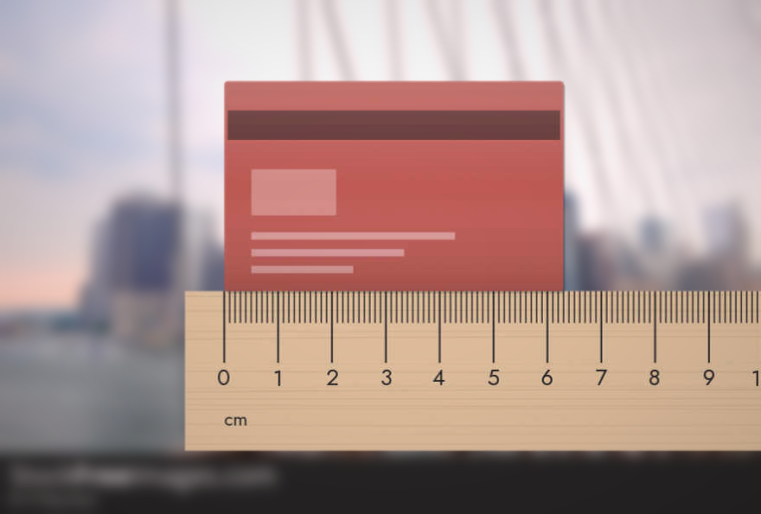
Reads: 6.3cm
